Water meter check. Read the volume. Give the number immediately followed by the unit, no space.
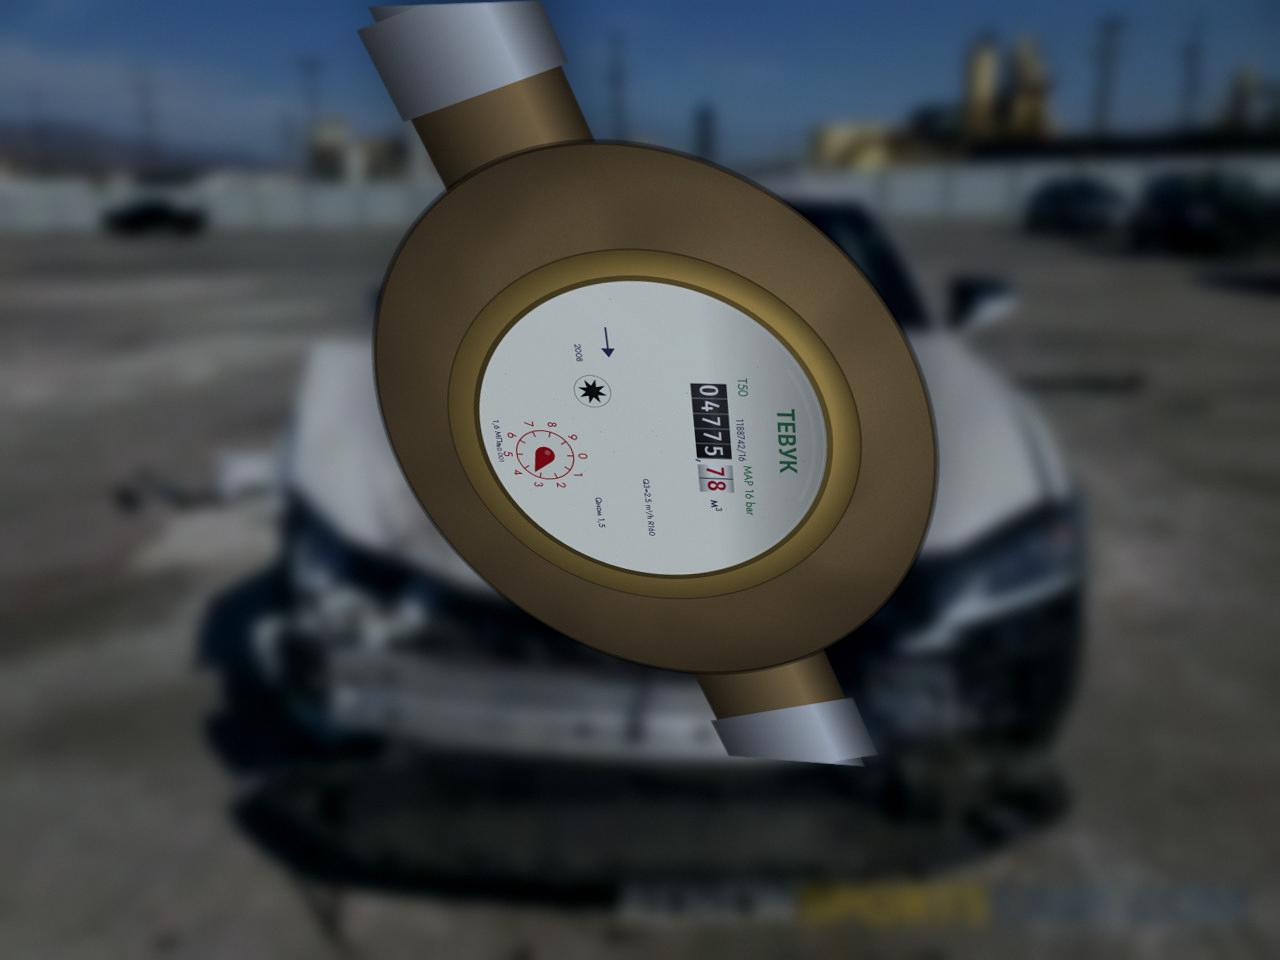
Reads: 4775.783m³
